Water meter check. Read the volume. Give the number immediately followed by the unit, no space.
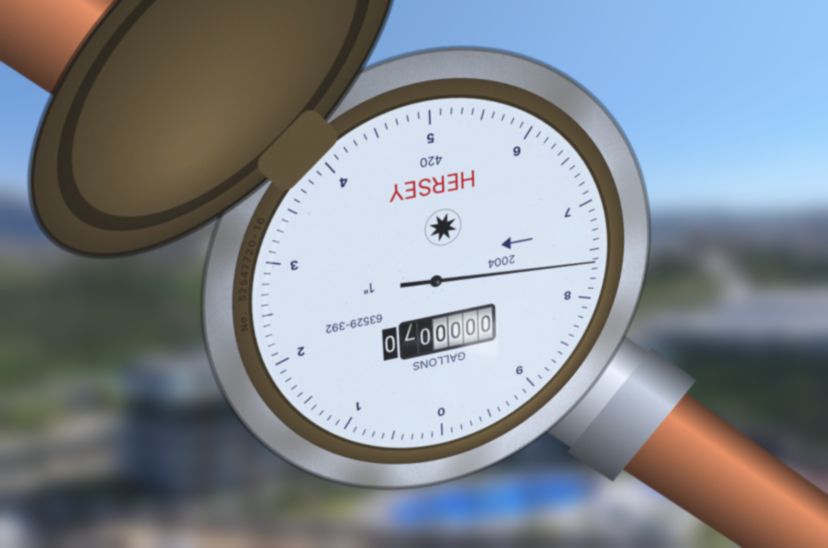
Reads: 67.6gal
